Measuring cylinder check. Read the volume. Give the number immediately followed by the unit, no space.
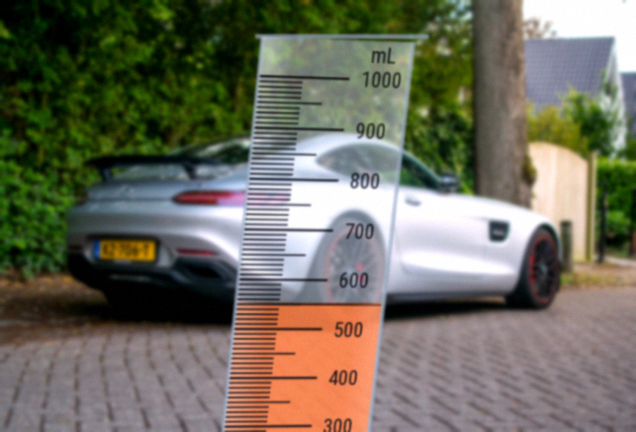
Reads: 550mL
